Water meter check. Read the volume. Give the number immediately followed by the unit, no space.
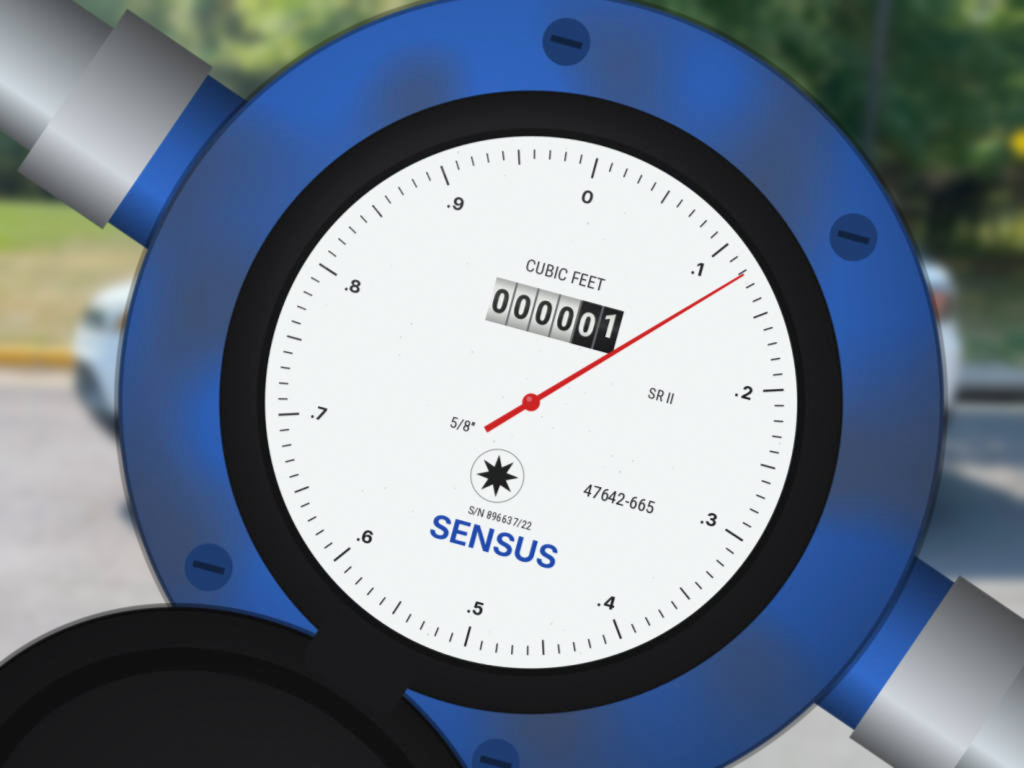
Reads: 1.12ft³
